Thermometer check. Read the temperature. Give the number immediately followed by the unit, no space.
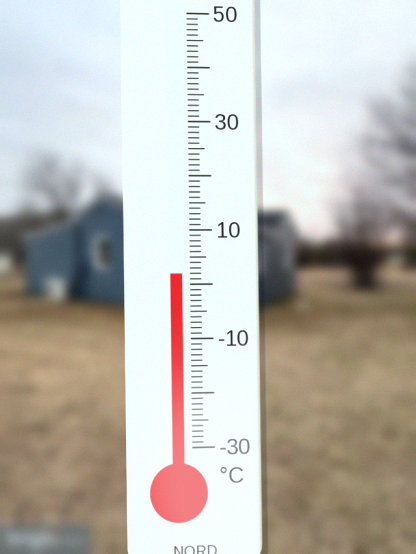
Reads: 2°C
